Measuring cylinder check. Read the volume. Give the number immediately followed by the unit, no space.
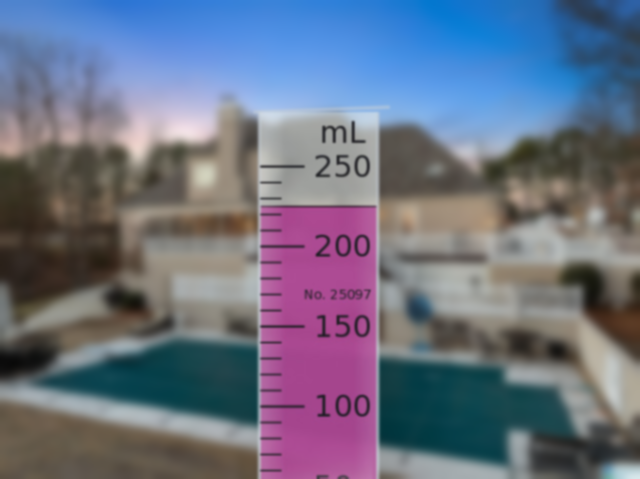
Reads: 225mL
